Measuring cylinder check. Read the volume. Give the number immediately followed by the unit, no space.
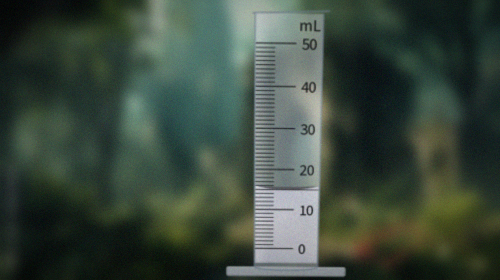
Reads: 15mL
